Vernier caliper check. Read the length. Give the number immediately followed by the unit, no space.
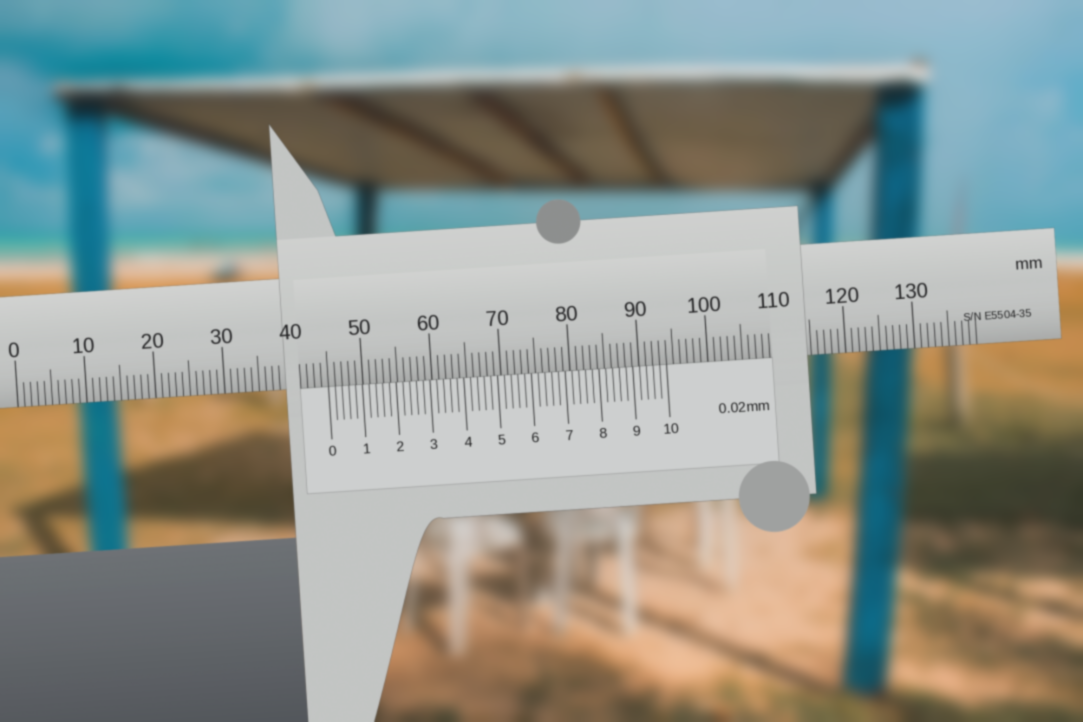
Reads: 45.0mm
